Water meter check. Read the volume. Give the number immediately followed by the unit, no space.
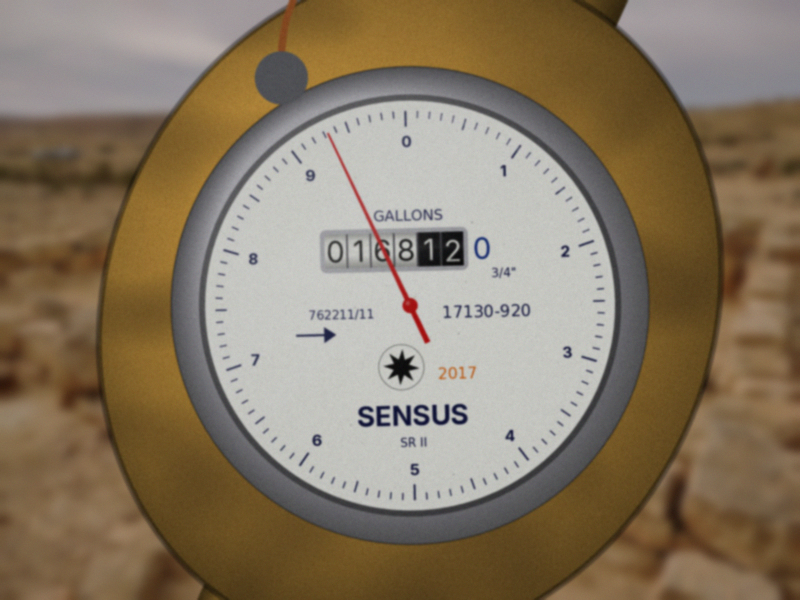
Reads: 168119.3gal
